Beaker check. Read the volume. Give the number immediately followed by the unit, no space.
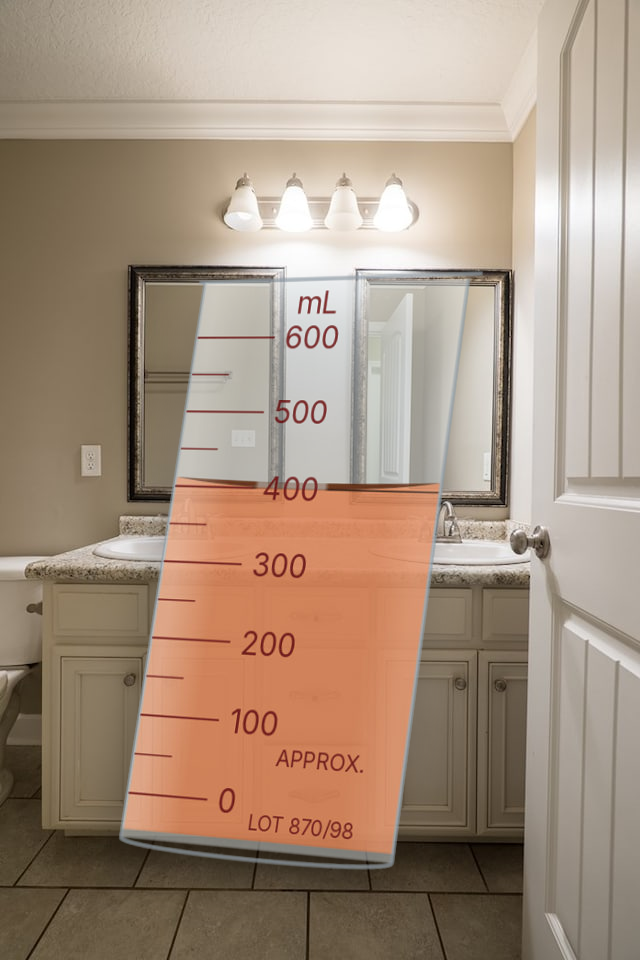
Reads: 400mL
